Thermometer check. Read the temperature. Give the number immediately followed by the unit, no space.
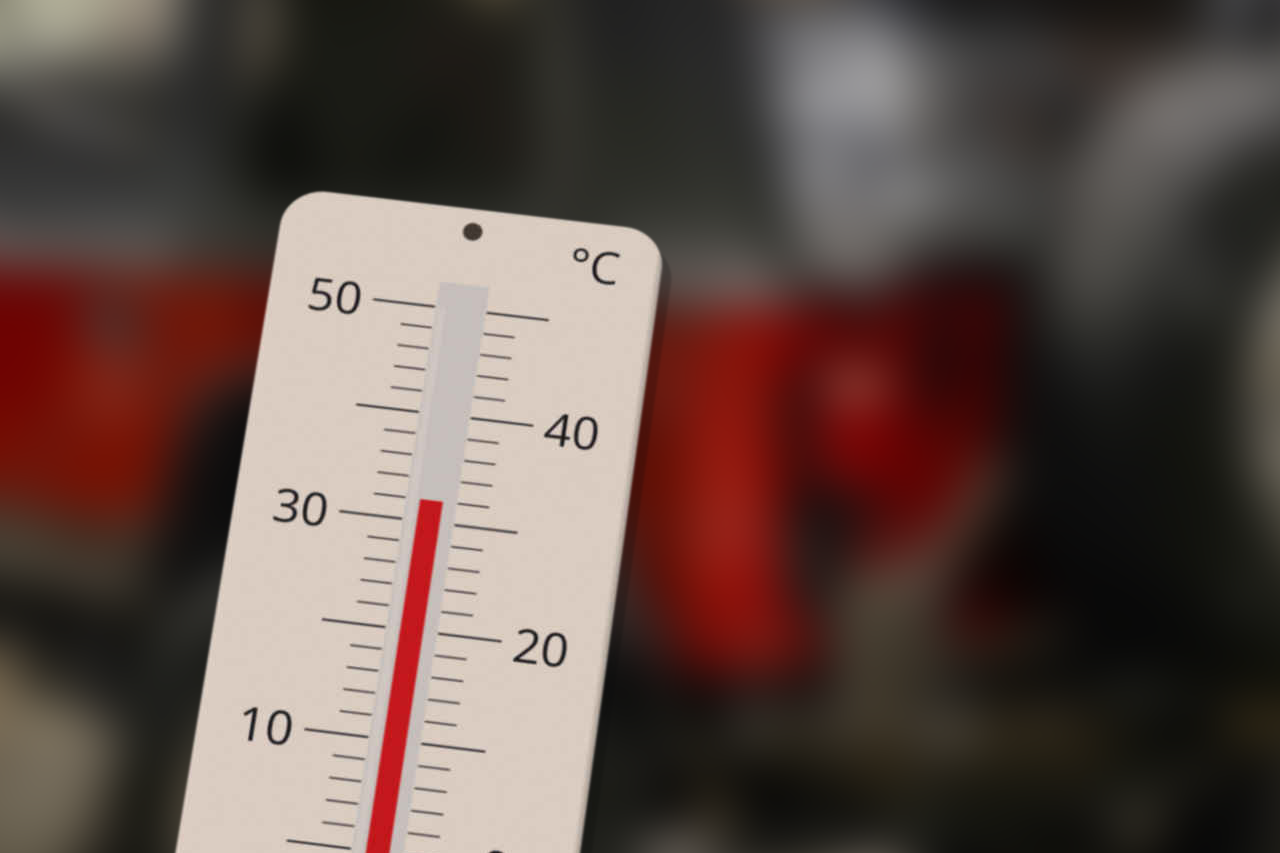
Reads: 32°C
